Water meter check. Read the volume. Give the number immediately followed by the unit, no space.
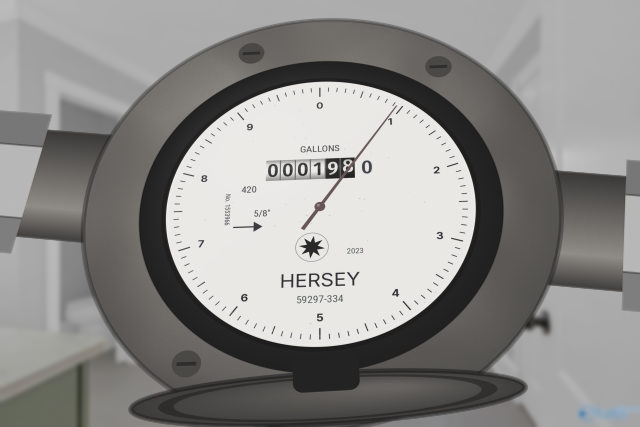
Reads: 1980.9gal
